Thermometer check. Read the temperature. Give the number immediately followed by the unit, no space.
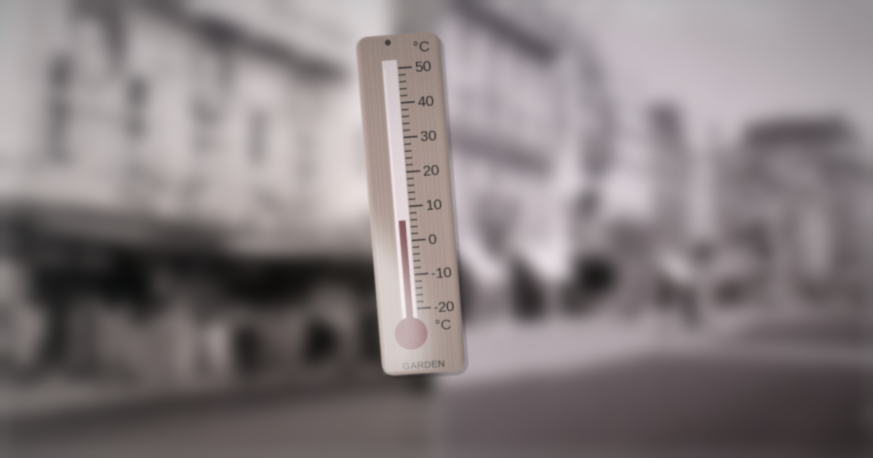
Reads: 6°C
